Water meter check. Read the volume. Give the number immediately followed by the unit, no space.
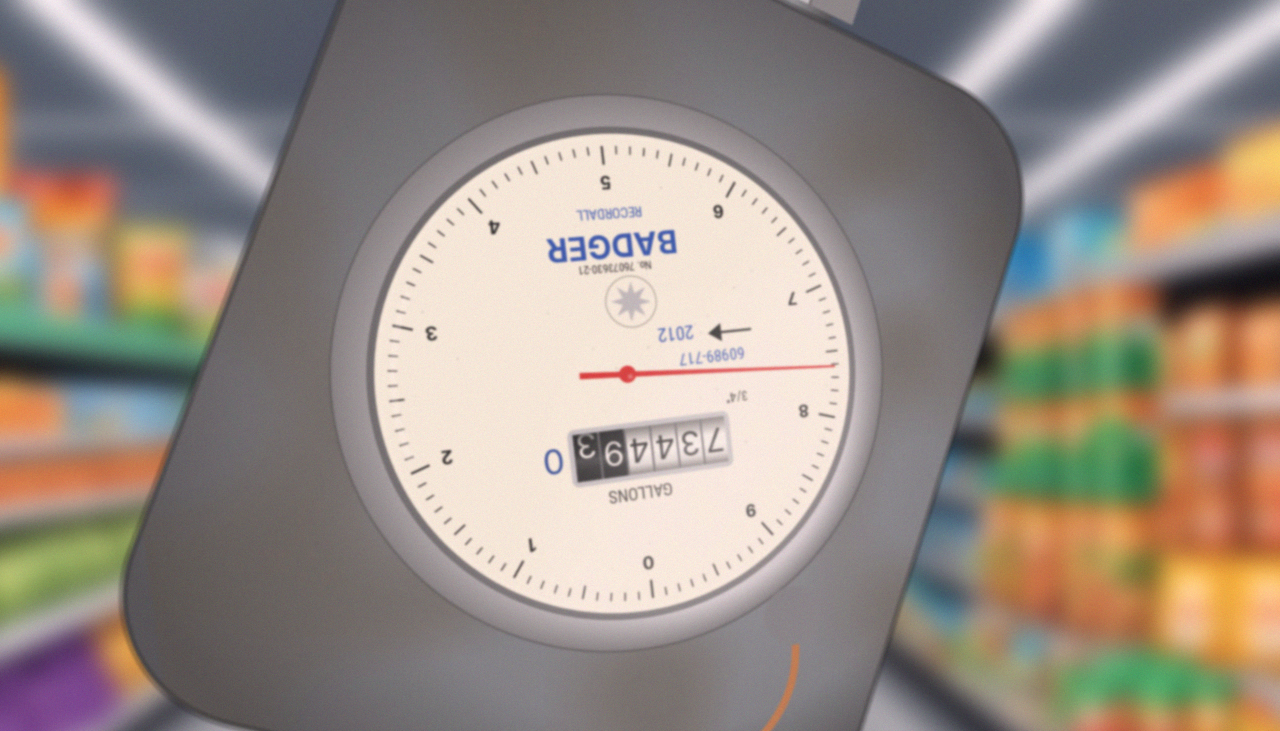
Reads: 7344927.6gal
